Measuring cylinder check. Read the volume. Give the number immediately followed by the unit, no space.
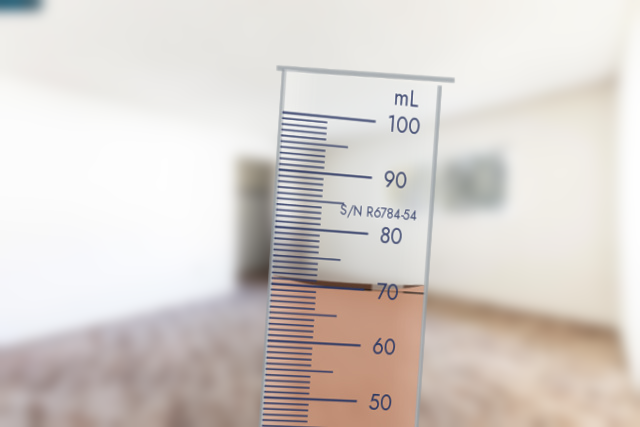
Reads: 70mL
